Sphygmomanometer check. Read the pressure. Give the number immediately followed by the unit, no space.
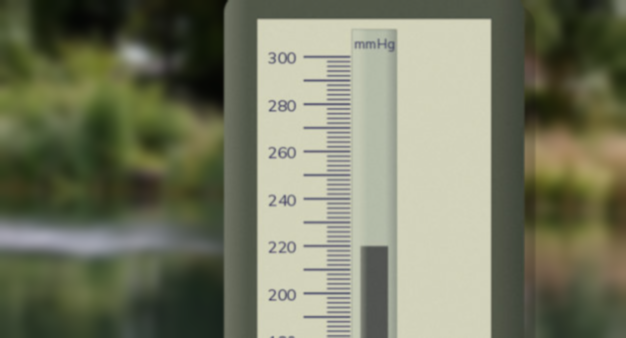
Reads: 220mmHg
